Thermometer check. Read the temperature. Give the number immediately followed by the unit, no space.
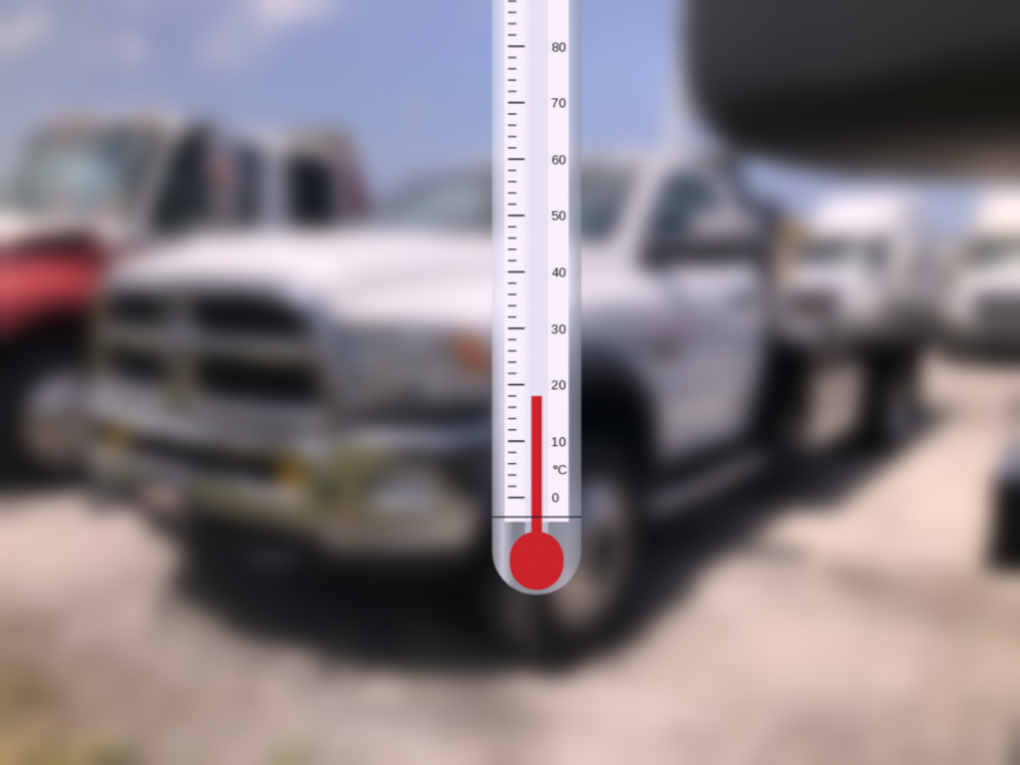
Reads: 18°C
